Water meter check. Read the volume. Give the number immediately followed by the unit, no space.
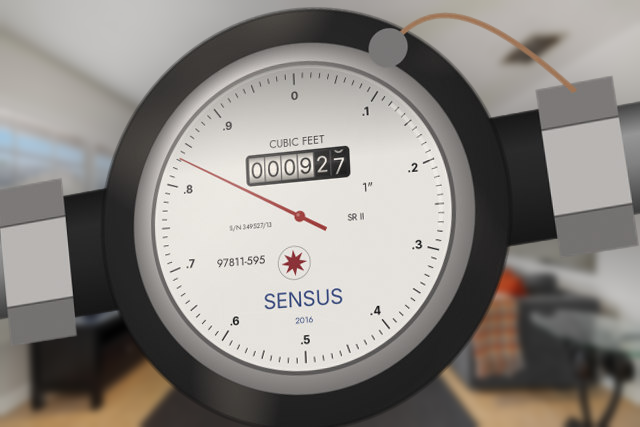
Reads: 926.83ft³
